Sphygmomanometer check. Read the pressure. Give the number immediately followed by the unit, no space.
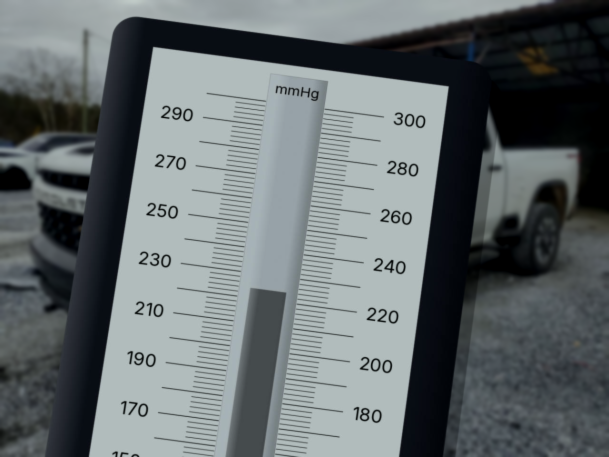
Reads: 224mmHg
